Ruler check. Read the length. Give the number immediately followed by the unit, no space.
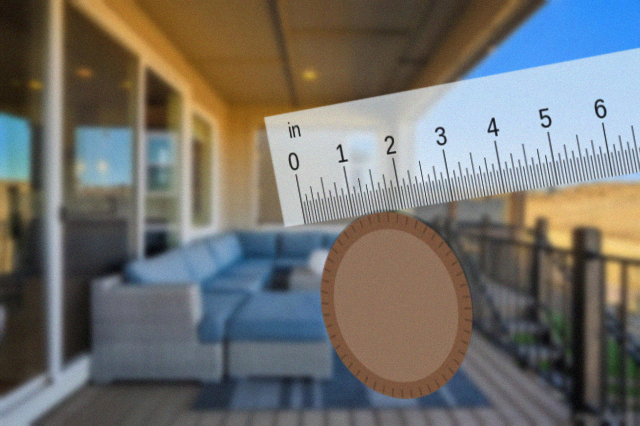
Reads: 3in
